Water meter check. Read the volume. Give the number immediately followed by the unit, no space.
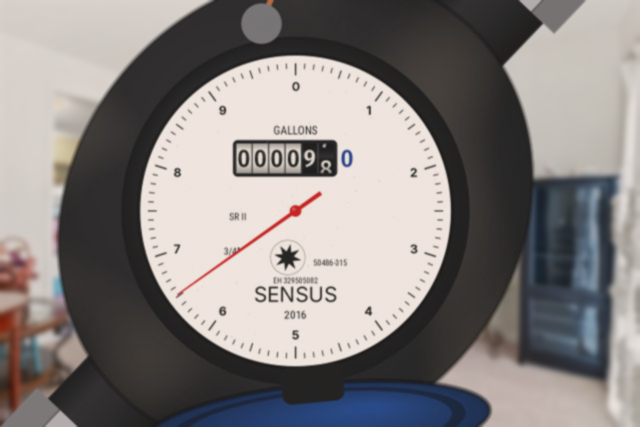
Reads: 976.5gal
